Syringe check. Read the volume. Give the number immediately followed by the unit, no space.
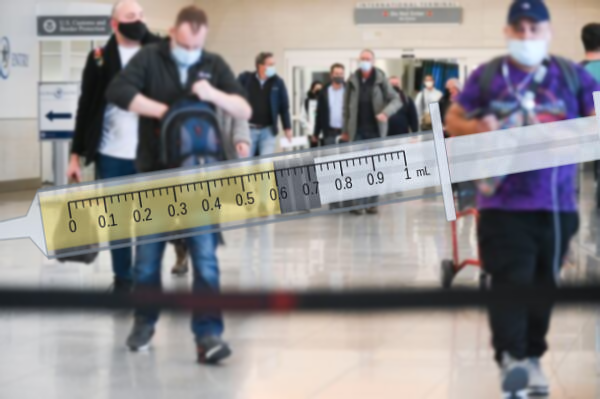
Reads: 0.6mL
